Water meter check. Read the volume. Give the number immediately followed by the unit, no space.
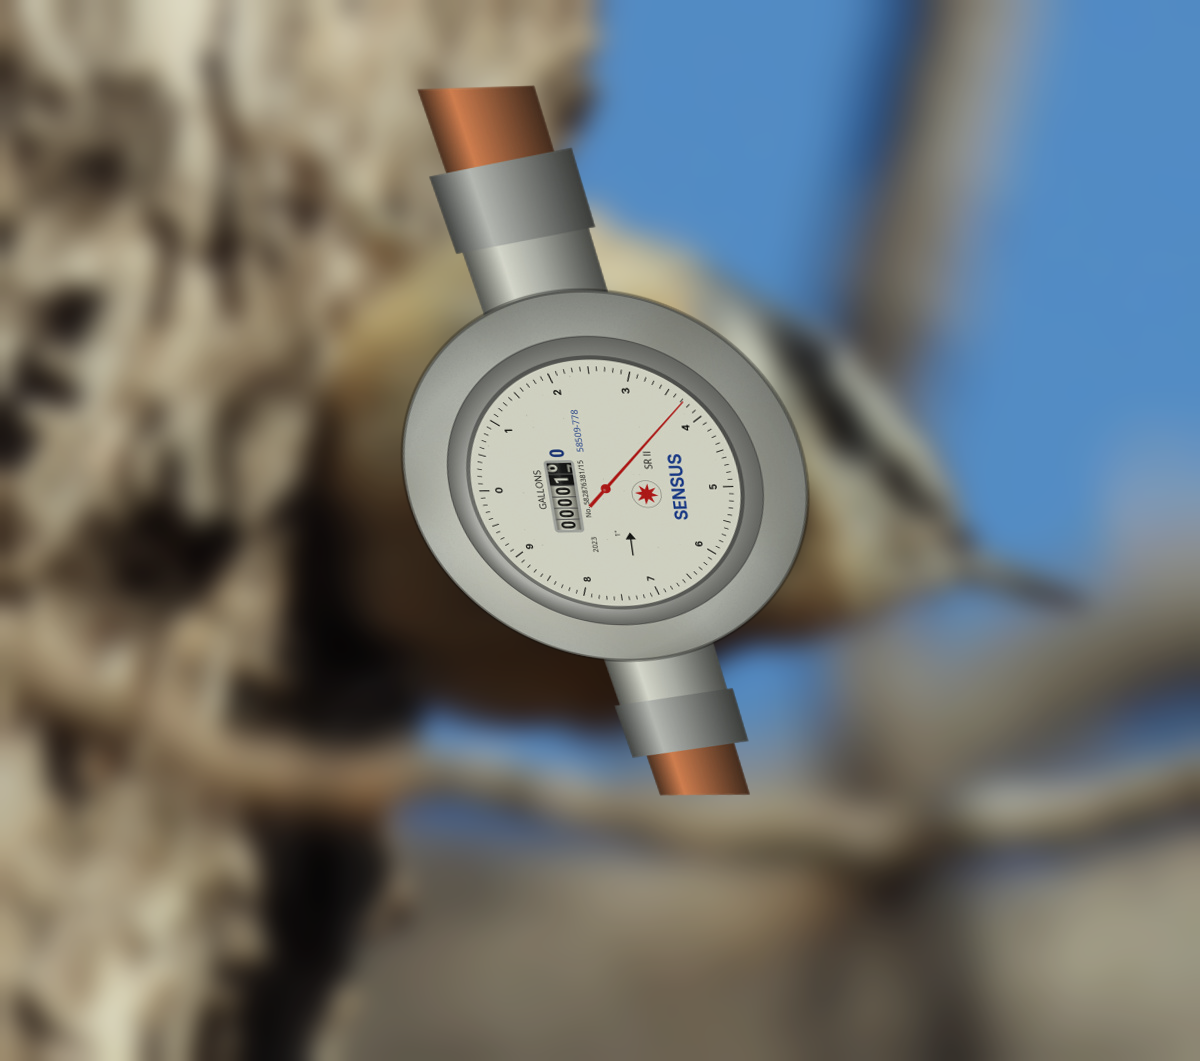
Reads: 163.7gal
